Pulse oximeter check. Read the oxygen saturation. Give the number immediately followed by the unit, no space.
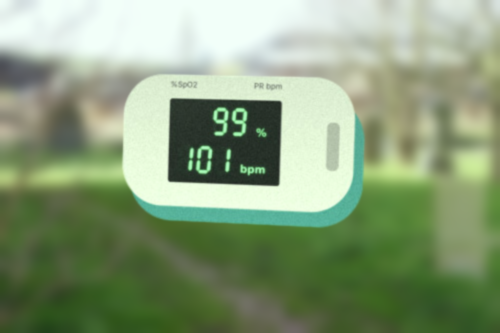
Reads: 99%
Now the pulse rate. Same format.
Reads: 101bpm
